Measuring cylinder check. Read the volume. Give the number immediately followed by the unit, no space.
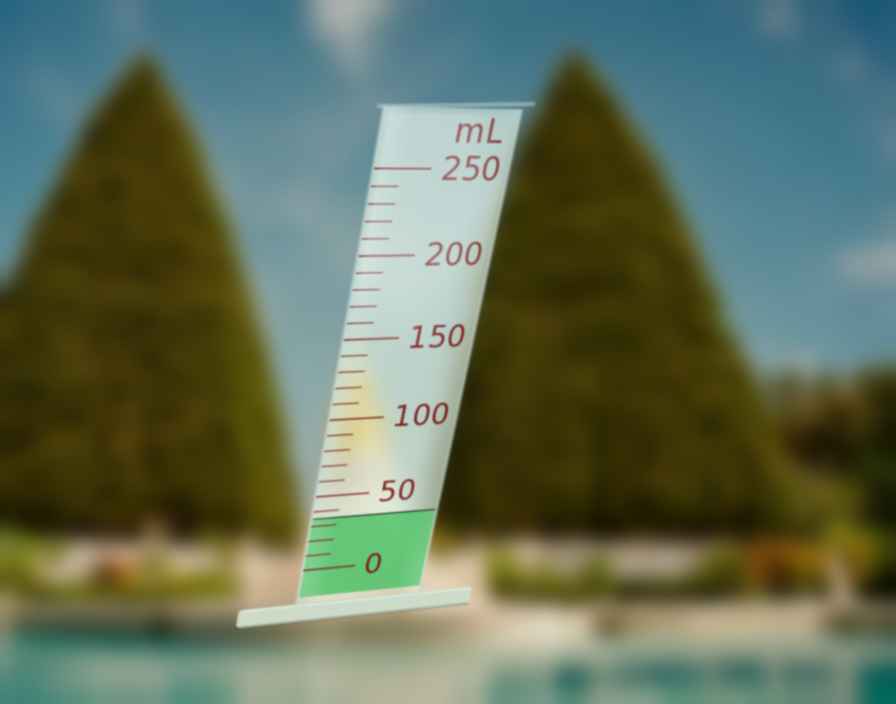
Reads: 35mL
